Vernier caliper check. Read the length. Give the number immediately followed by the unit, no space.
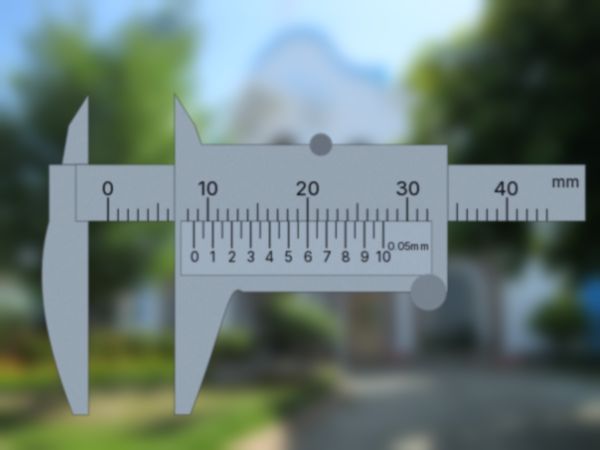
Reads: 8.6mm
